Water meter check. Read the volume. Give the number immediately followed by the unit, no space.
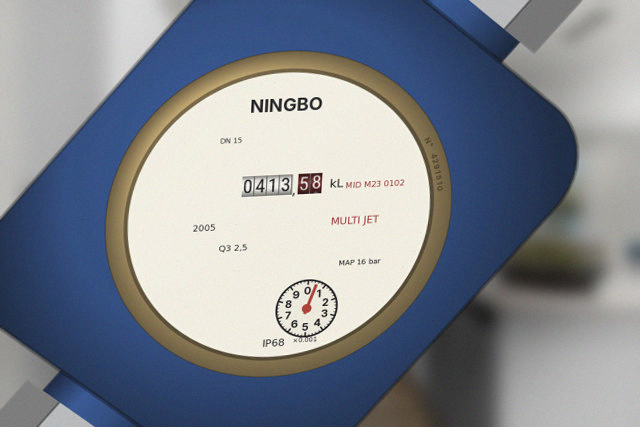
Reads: 413.580kL
